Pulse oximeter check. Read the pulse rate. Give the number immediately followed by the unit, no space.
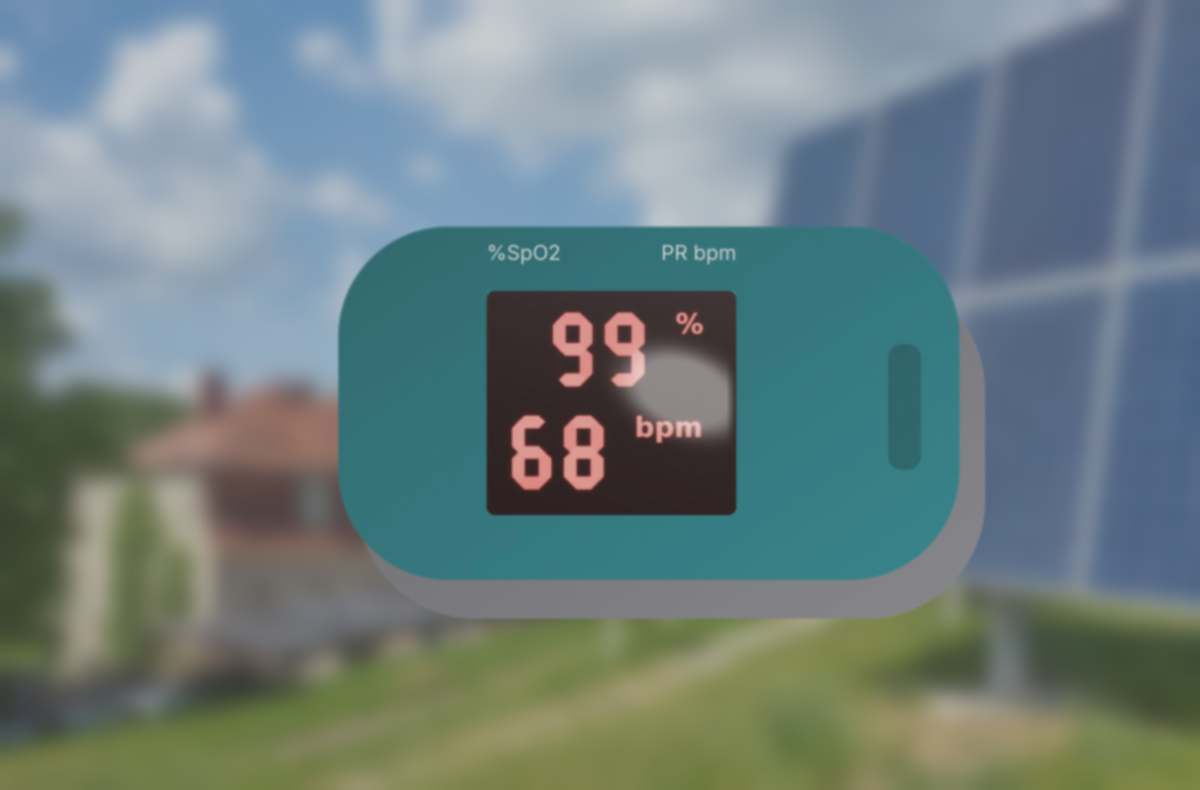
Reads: 68bpm
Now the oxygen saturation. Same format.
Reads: 99%
